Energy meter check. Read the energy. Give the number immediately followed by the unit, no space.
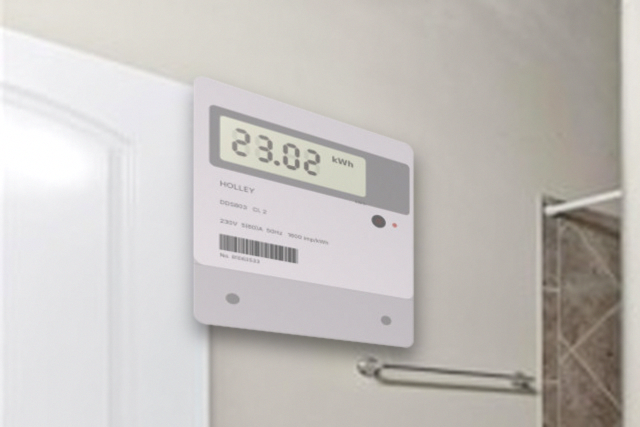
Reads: 23.02kWh
